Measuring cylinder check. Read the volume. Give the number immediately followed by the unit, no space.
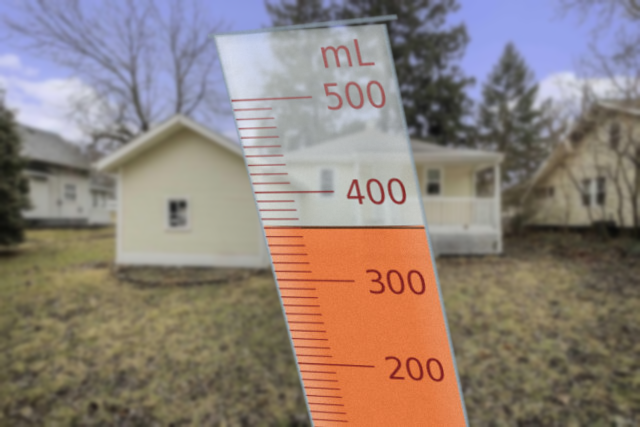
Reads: 360mL
